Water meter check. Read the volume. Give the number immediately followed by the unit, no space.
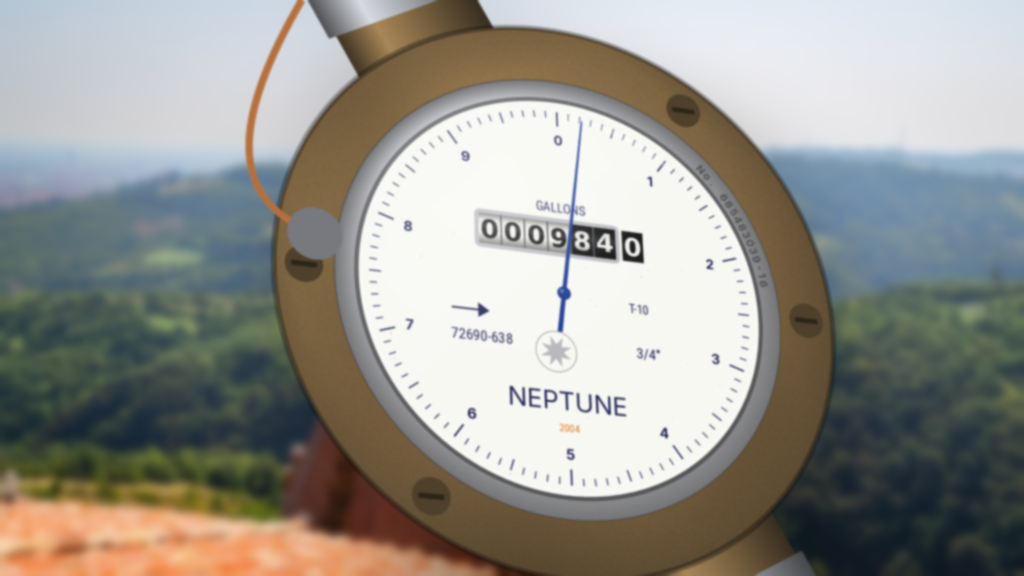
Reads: 9840.2gal
